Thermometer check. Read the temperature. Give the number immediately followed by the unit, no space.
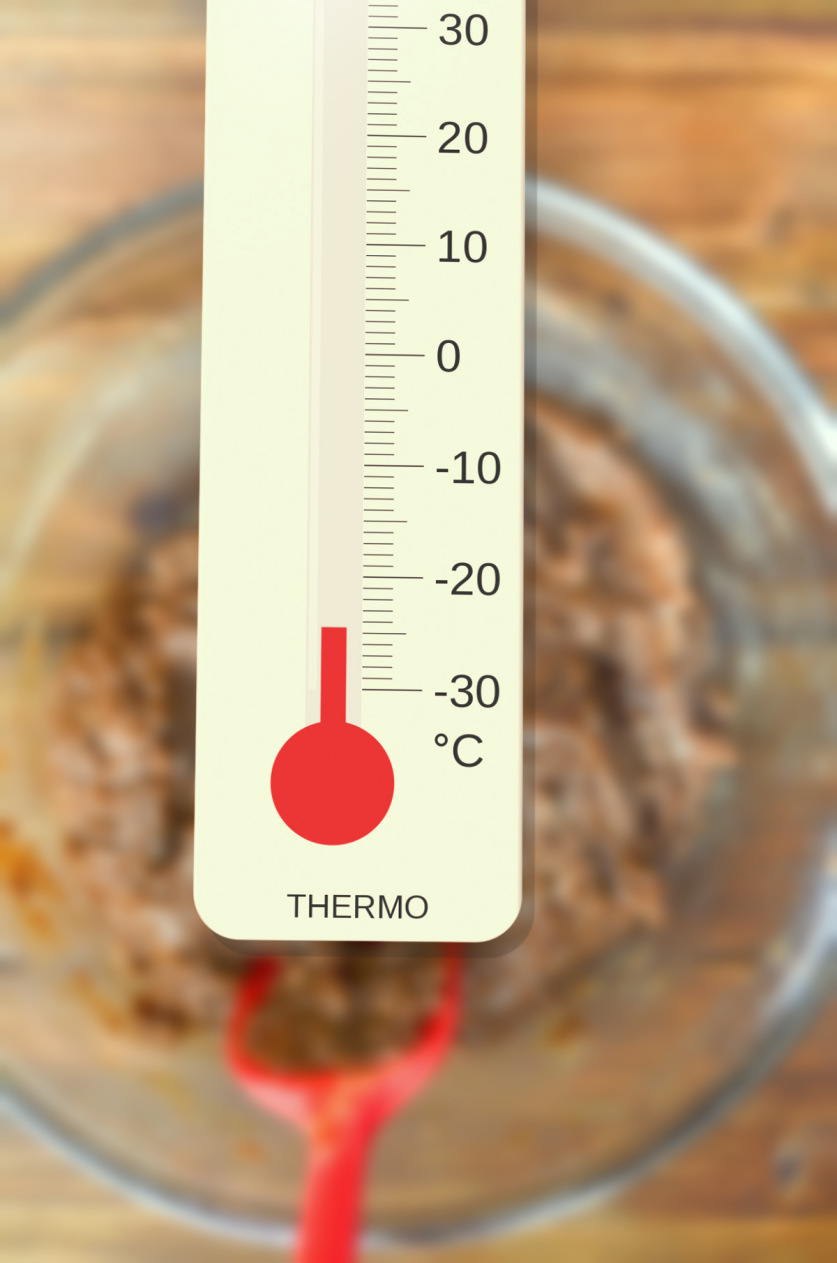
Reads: -24.5°C
